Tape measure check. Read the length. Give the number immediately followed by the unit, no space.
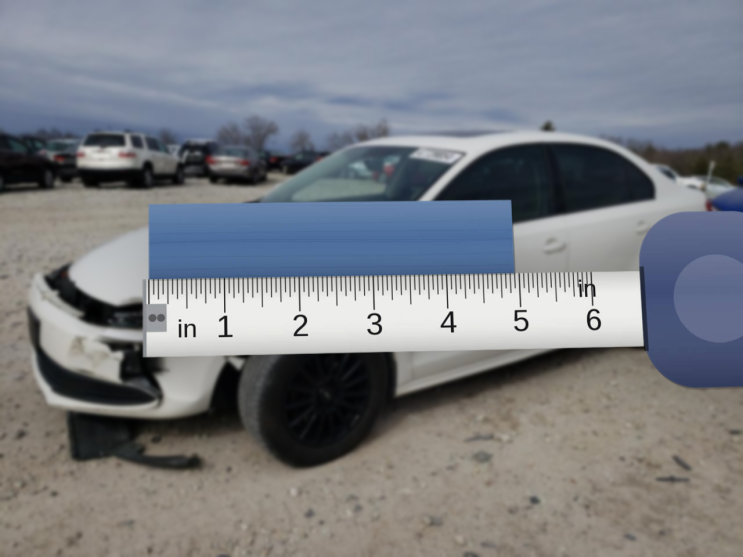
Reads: 4.9375in
